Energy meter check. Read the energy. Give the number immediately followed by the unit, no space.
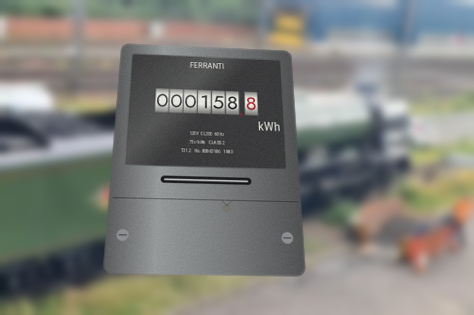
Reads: 158.8kWh
